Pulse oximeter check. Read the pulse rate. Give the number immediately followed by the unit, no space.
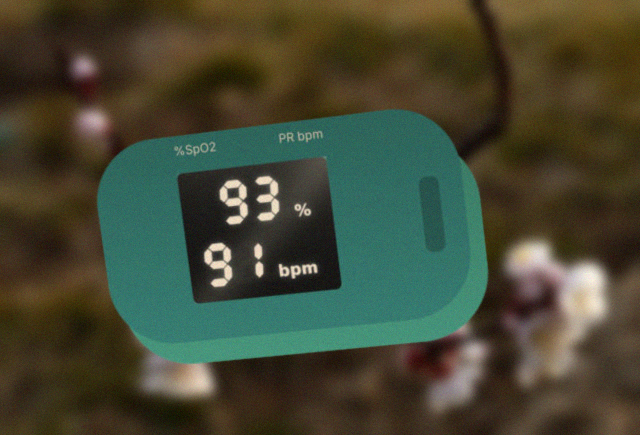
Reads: 91bpm
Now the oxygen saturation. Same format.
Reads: 93%
